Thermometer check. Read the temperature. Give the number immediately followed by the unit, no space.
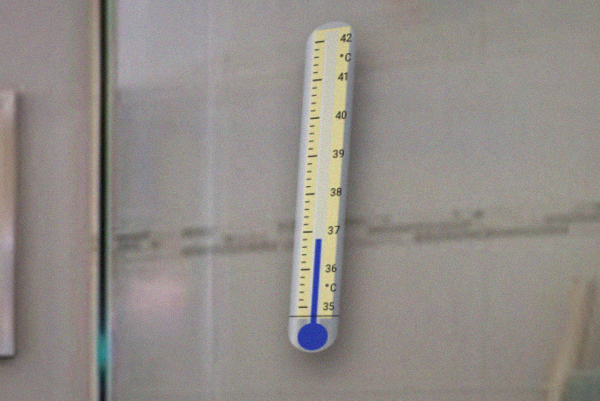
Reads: 36.8°C
